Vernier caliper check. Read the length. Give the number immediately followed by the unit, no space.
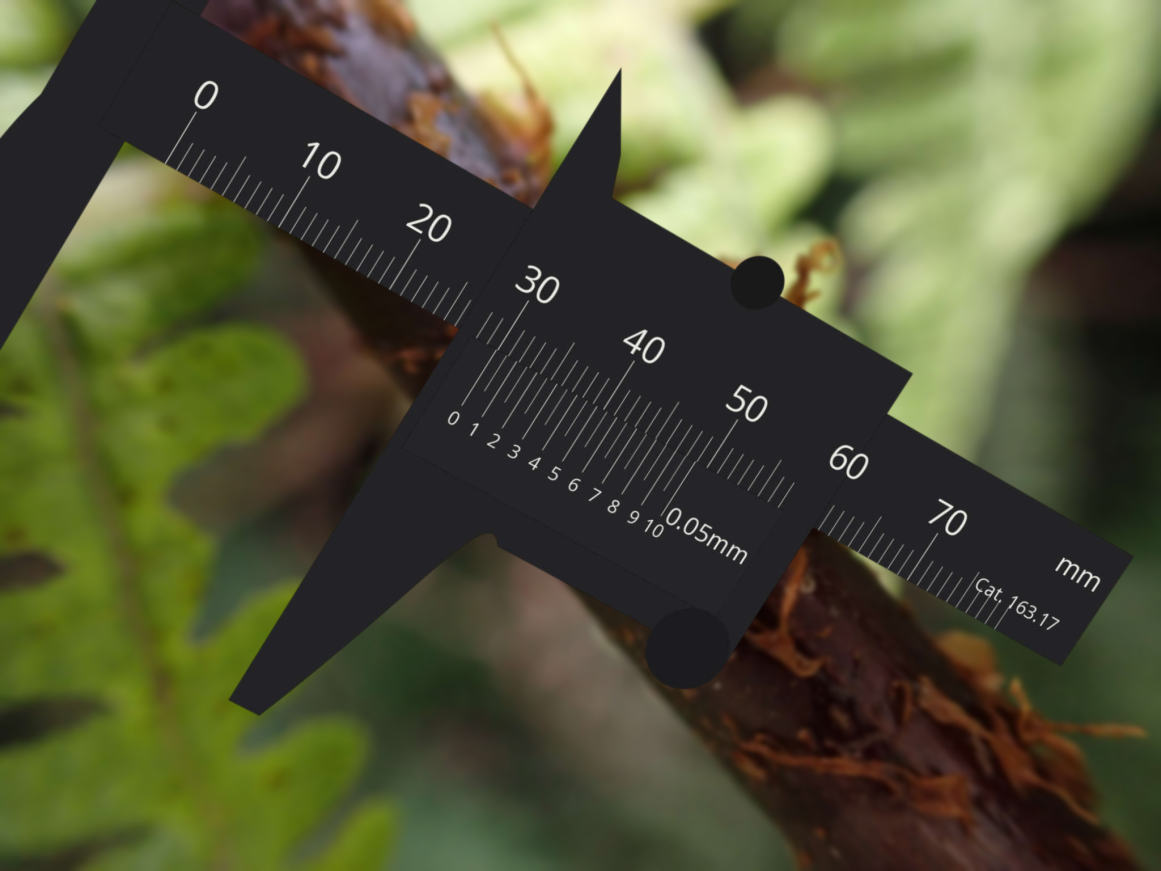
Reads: 29.9mm
